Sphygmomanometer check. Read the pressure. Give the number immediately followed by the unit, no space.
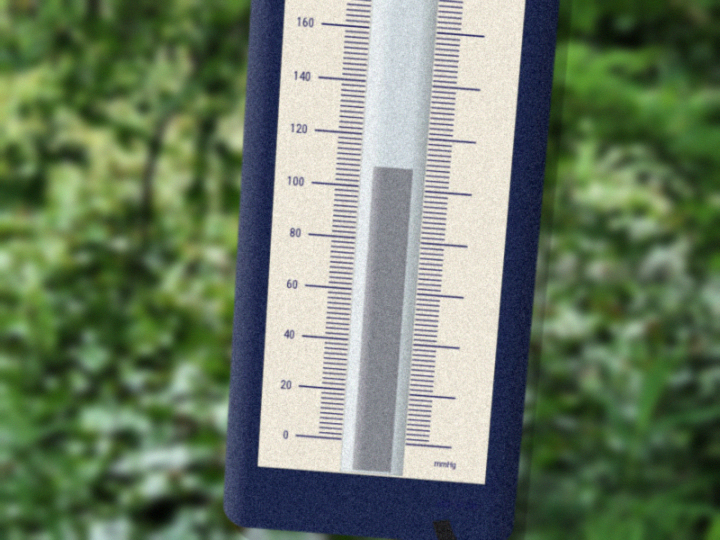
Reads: 108mmHg
